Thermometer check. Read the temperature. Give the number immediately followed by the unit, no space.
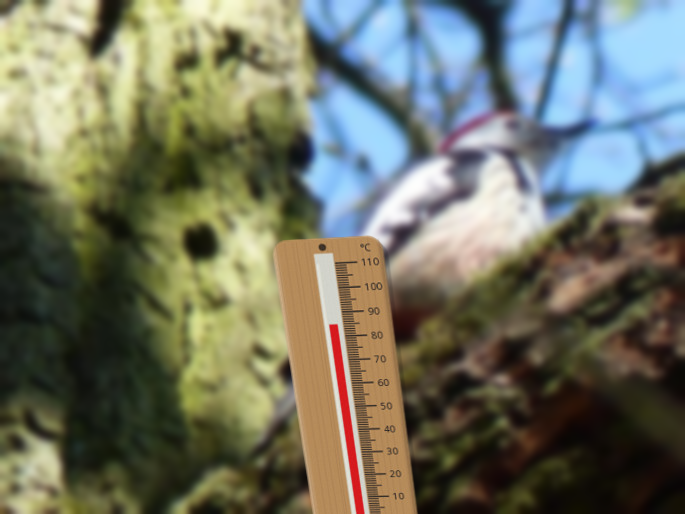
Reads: 85°C
